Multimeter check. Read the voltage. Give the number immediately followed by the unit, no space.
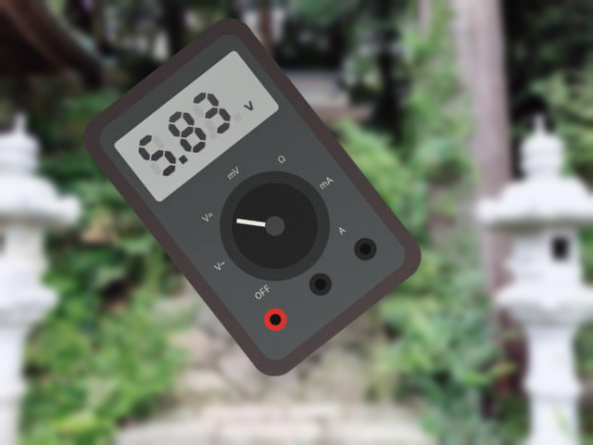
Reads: 5.83V
